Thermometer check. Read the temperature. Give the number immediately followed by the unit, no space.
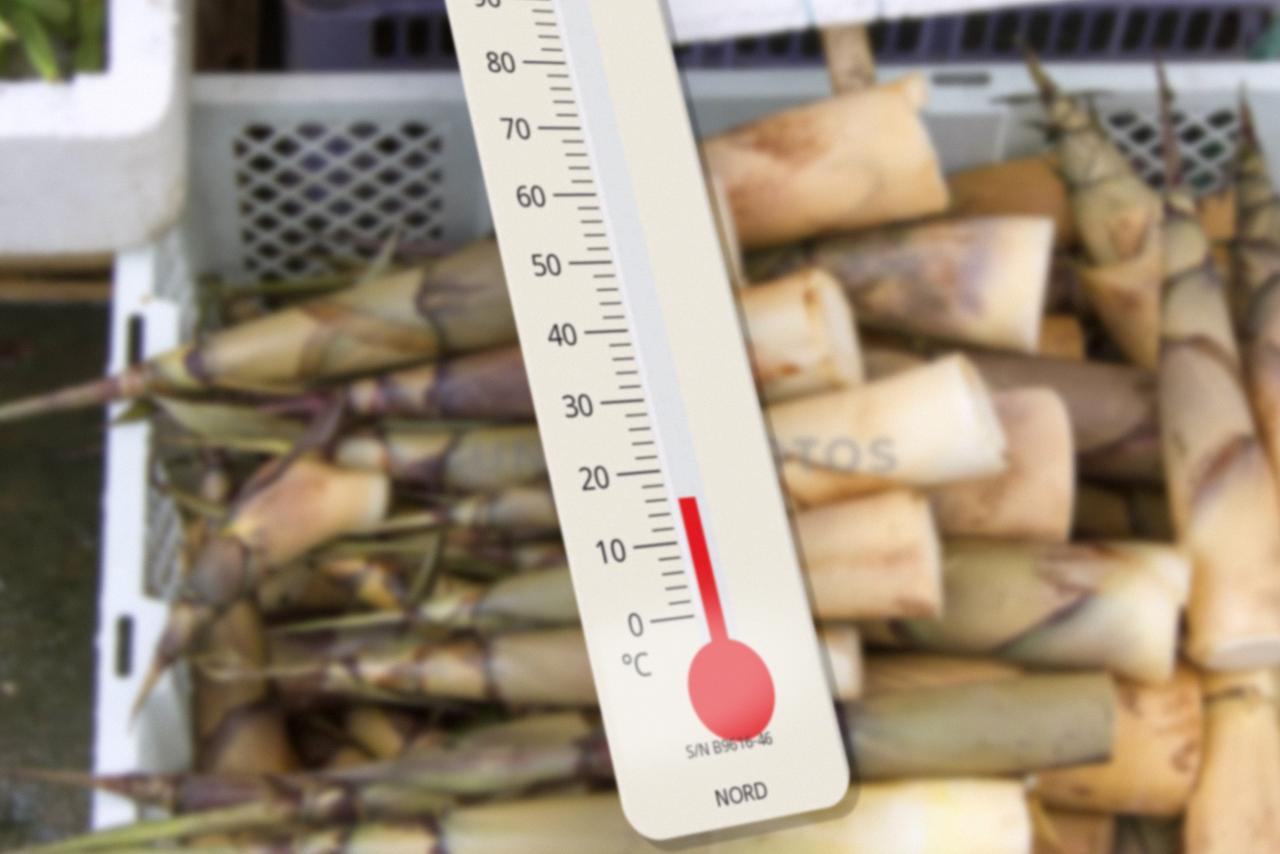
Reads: 16°C
